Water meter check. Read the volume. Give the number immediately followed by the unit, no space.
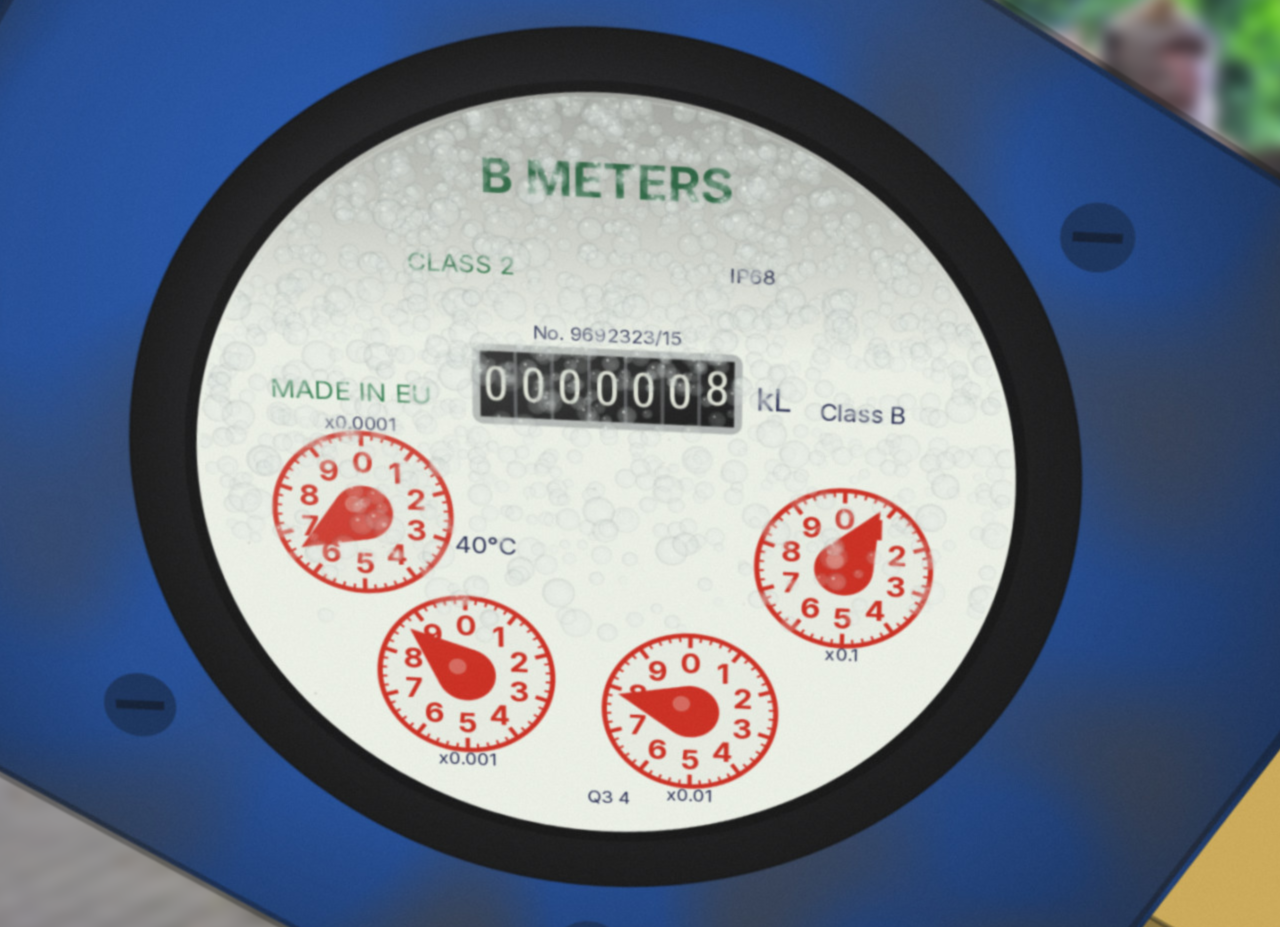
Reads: 8.0786kL
